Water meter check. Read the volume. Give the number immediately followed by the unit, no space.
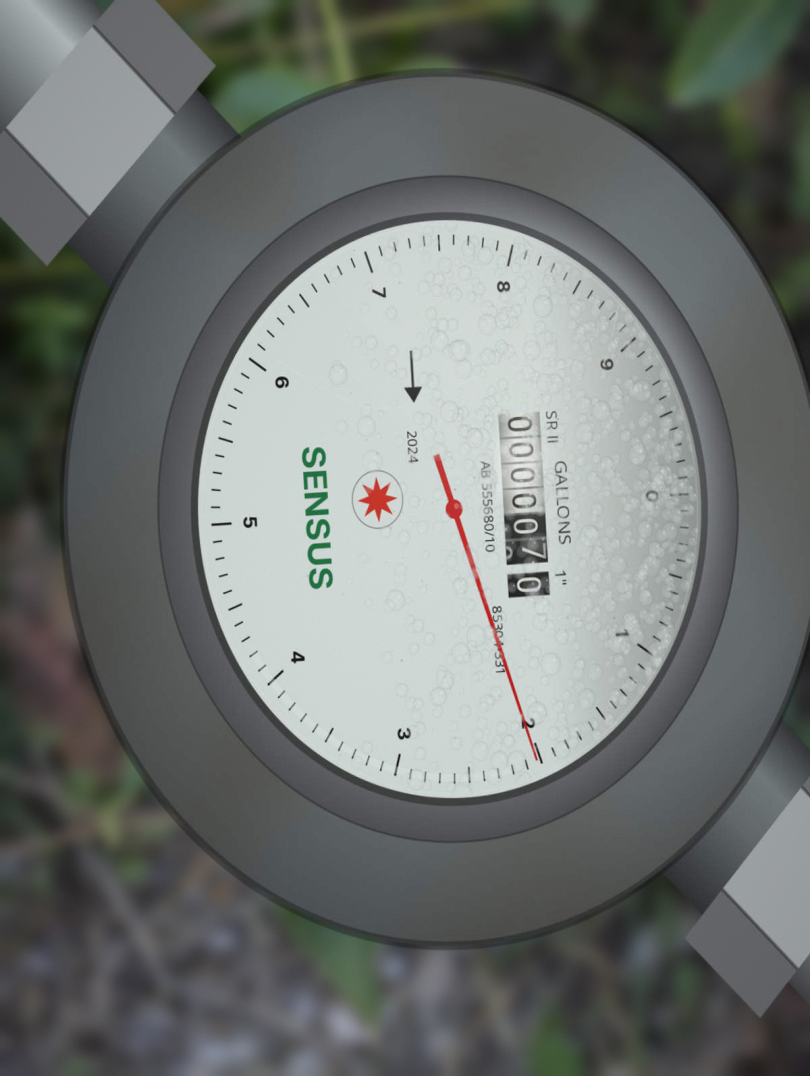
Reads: 72.0gal
